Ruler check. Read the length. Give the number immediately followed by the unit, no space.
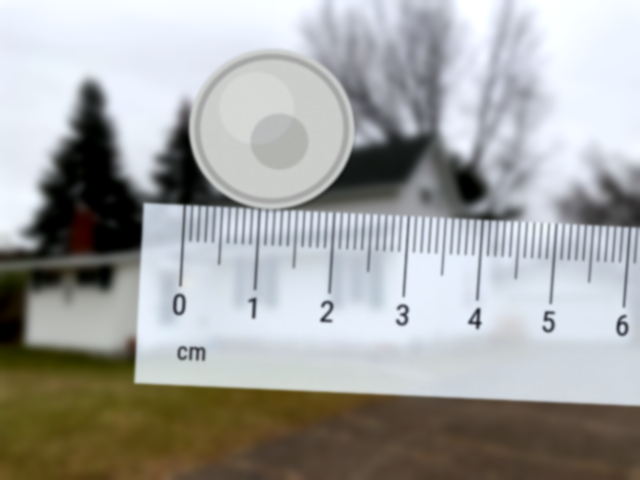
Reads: 2.2cm
